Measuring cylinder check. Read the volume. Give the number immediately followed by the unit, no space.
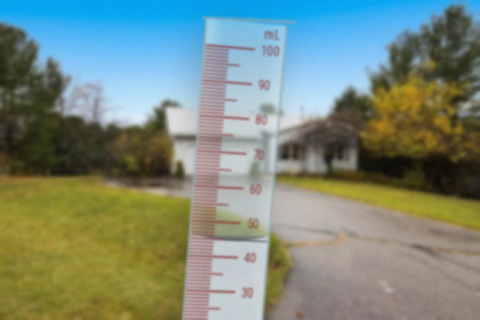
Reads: 45mL
